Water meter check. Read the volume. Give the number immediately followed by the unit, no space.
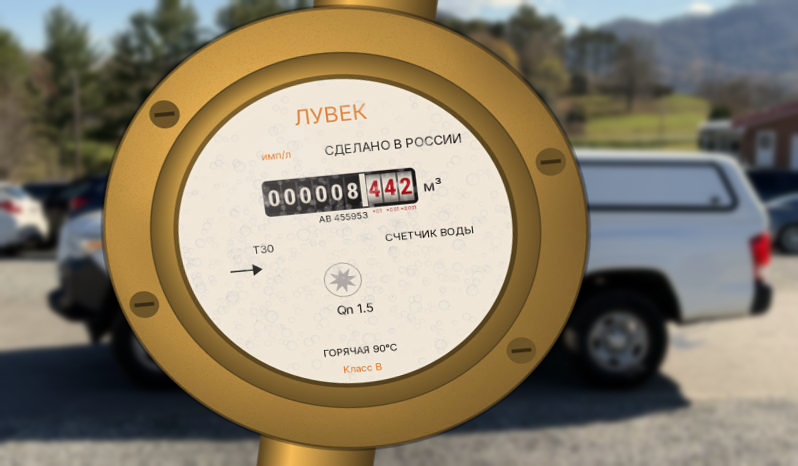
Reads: 8.442m³
